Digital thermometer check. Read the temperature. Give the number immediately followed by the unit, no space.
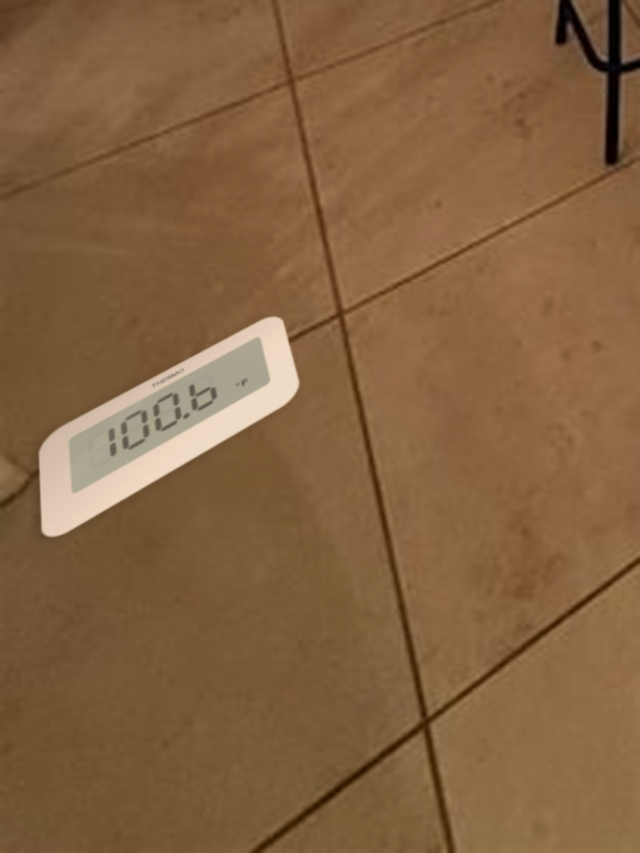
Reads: 100.6°F
